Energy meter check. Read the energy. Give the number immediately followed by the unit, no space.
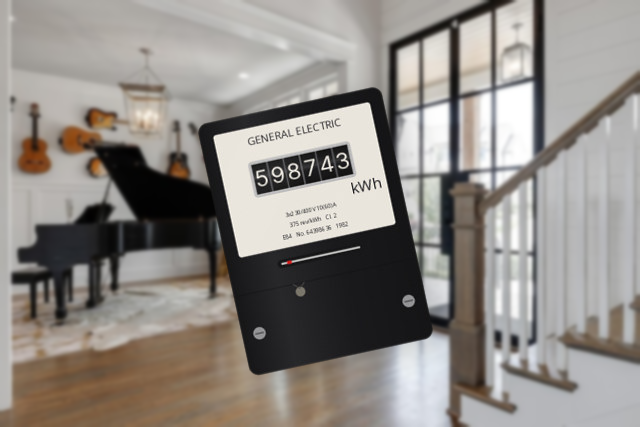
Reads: 598743kWh
